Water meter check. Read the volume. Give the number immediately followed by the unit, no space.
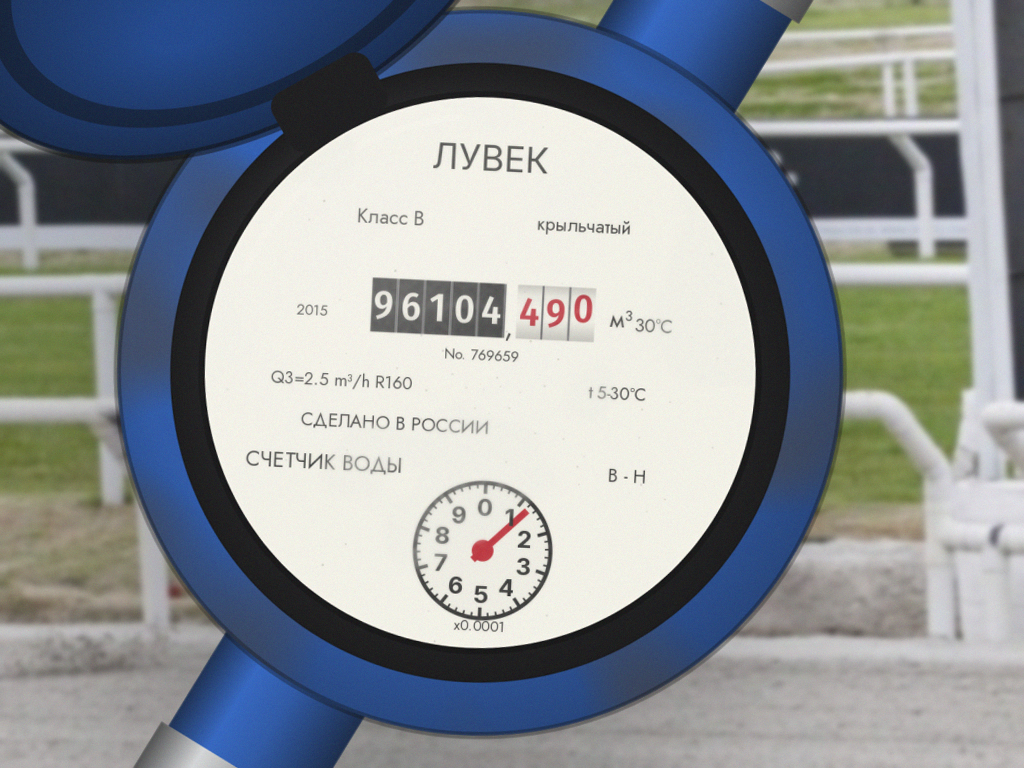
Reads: 96104.4901m³
